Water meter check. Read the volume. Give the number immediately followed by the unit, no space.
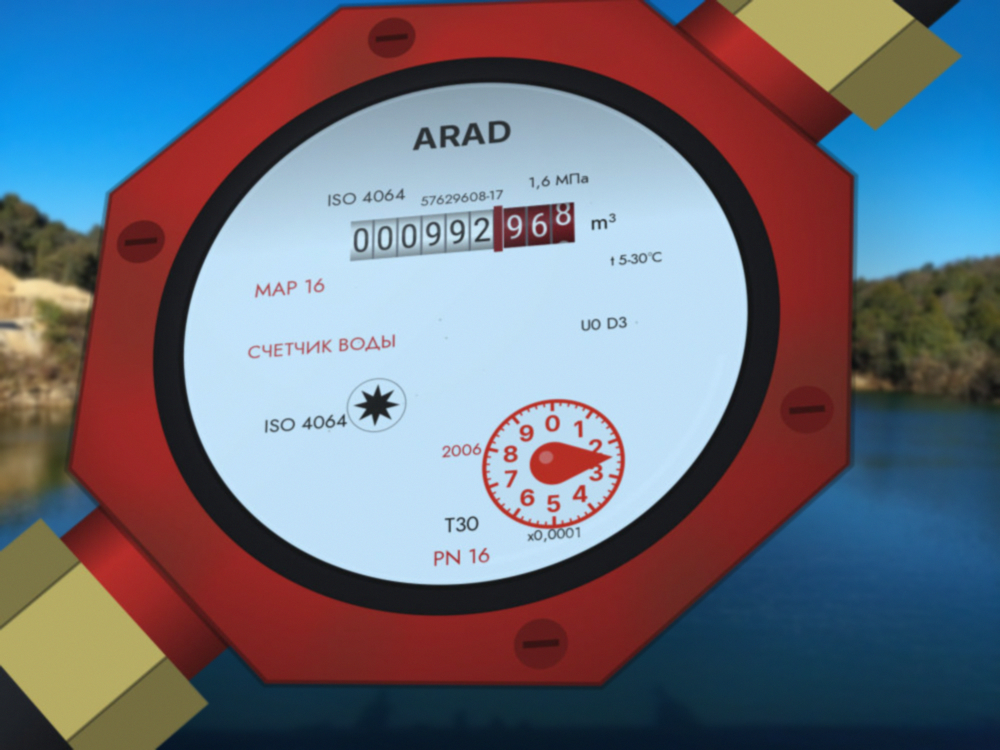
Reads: 992.9682m³
